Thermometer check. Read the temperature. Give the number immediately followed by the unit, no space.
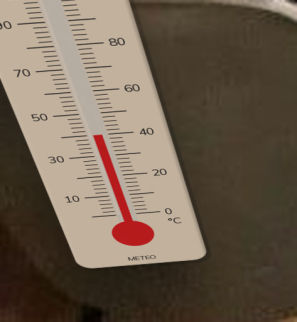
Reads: 40°C
